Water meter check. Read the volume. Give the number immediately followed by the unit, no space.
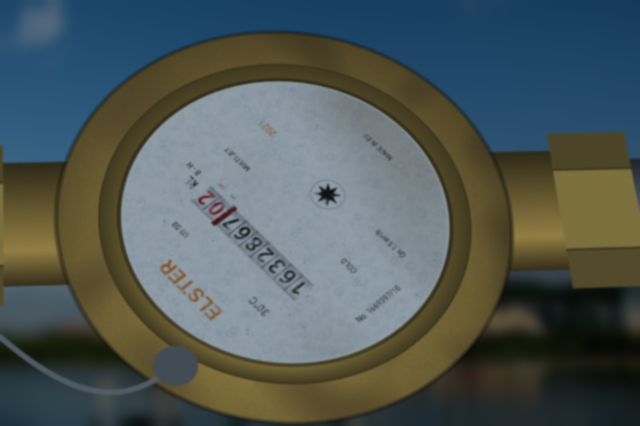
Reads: 1632867.02kL
